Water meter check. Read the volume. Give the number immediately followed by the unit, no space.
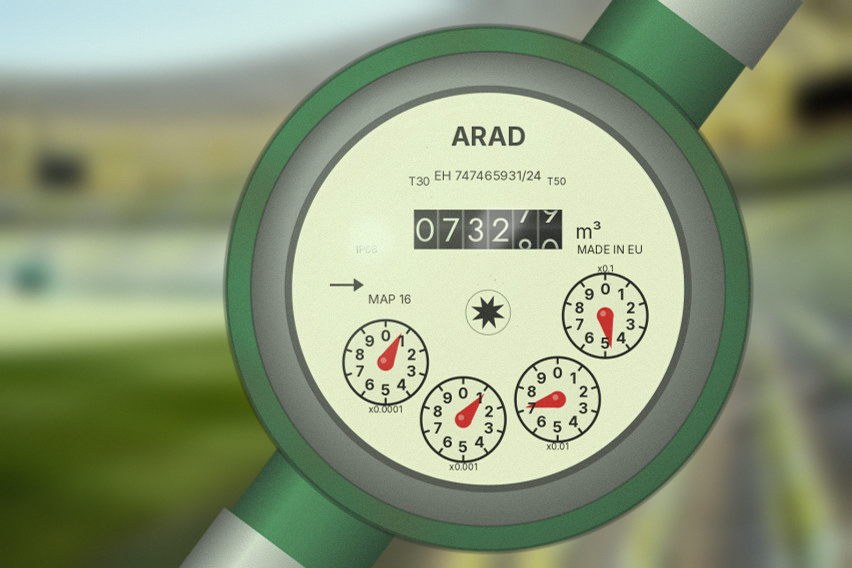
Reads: 73279.4710m³
